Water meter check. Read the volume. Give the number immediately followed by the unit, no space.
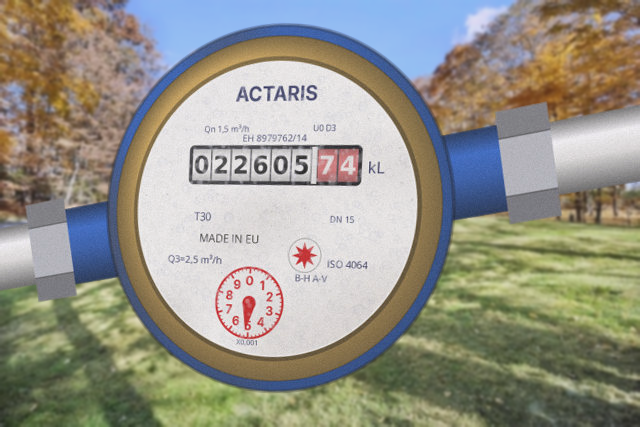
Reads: 22605.745kL
